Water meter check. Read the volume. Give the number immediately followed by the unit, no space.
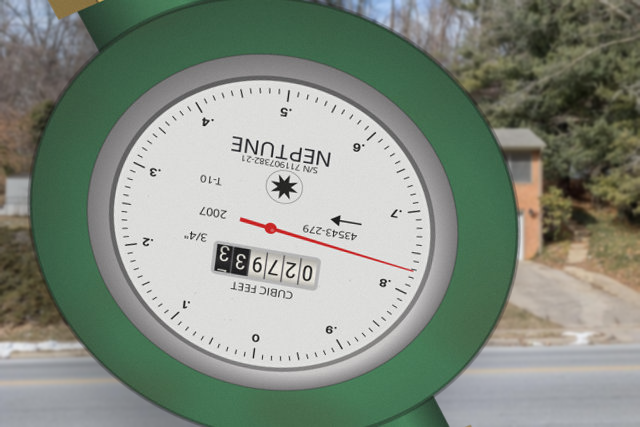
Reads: 27932.77ft³
